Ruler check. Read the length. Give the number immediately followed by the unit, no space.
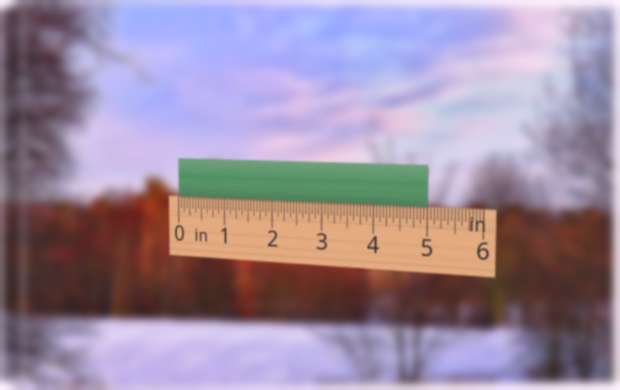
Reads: 5in
